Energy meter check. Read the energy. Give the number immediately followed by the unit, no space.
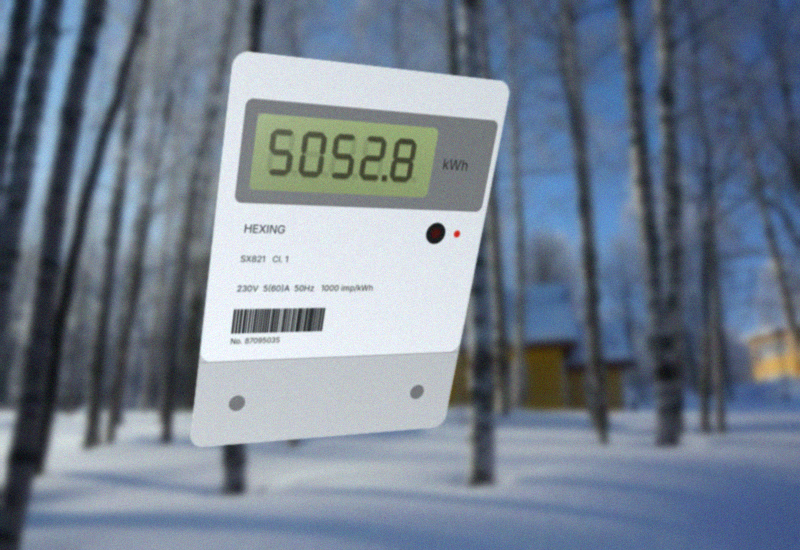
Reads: 5052.8kWh
